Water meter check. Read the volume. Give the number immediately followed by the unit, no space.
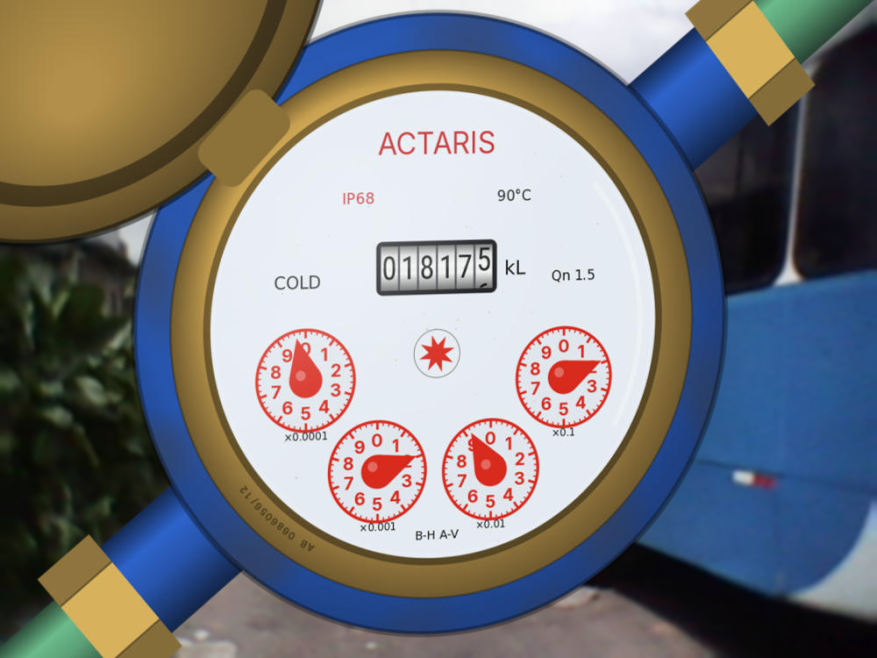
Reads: 18175.1919kL
